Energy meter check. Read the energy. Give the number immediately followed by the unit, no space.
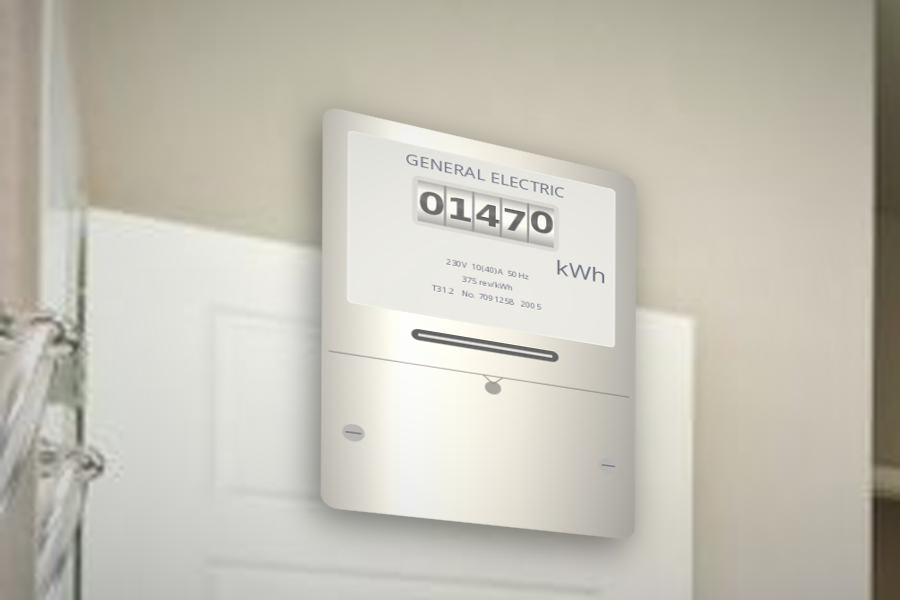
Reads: 1470kWh
